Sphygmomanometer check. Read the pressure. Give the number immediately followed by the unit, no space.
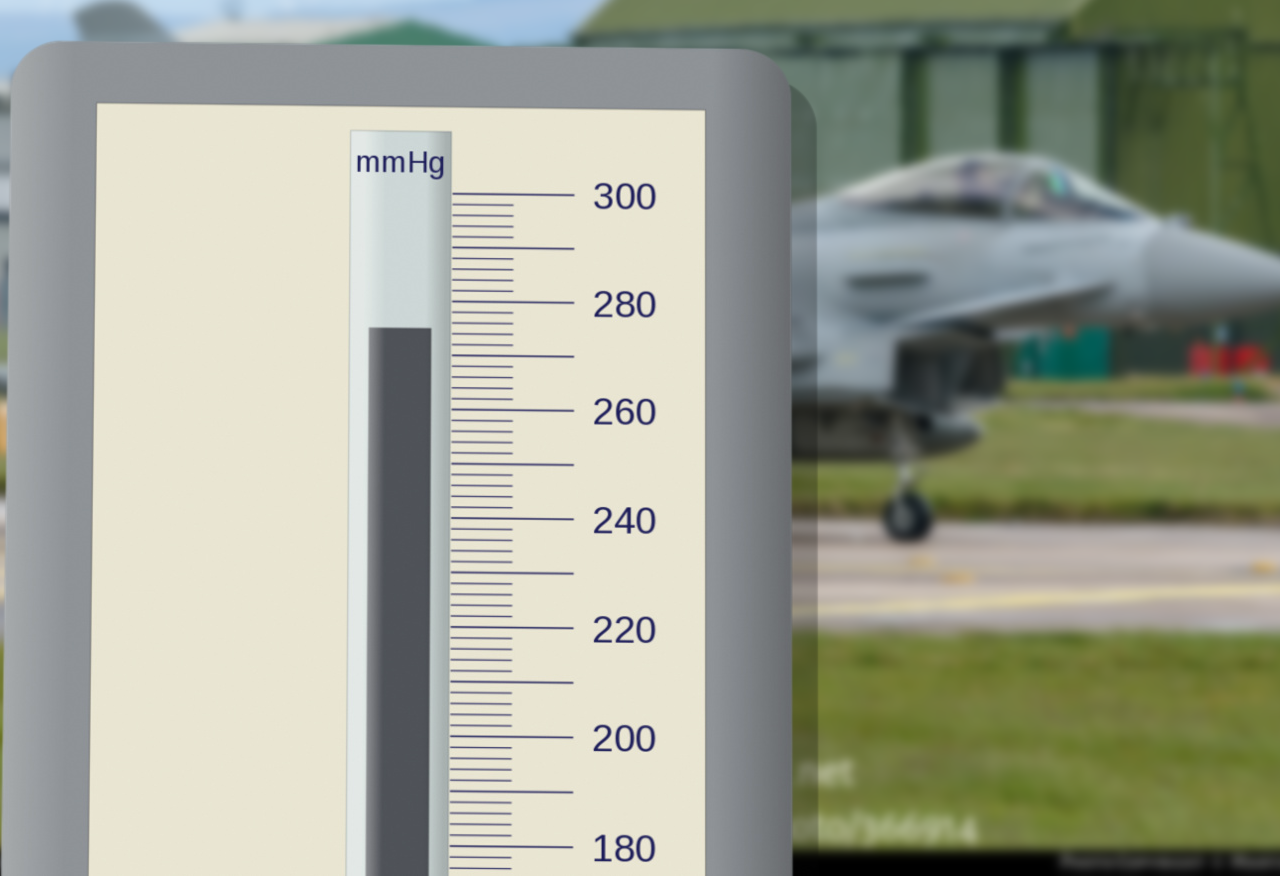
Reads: 275mmHg
